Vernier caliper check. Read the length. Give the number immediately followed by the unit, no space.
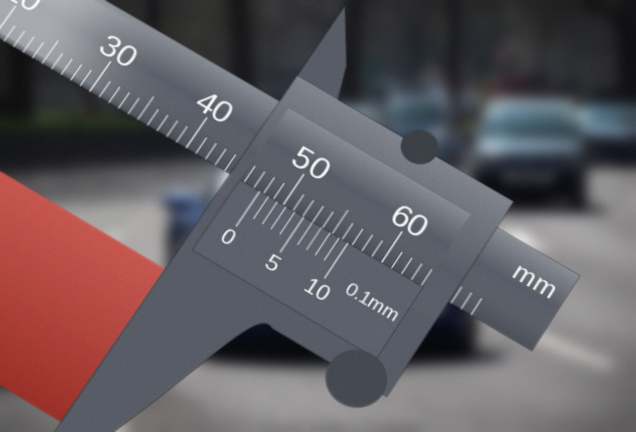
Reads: 47.6mm
